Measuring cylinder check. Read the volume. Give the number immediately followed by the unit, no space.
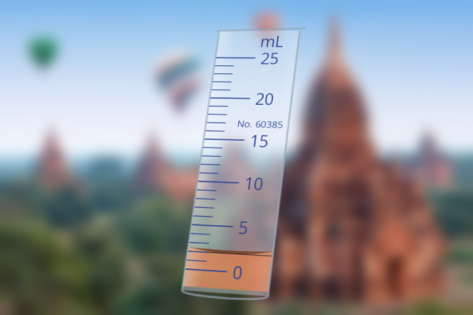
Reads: 2mL
